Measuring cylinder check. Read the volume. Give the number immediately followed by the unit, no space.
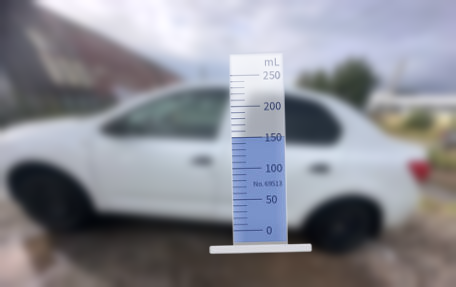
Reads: 150mL
